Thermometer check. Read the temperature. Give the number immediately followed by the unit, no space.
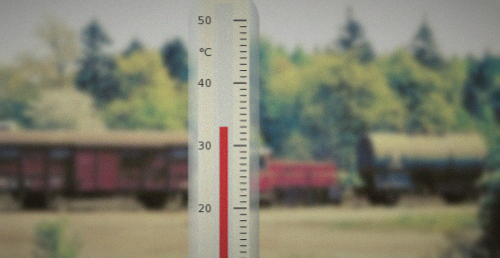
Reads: 33°C
